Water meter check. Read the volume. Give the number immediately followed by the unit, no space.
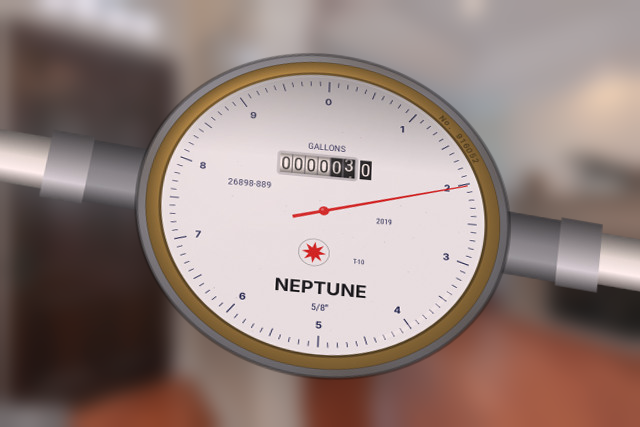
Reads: 32.0gal
